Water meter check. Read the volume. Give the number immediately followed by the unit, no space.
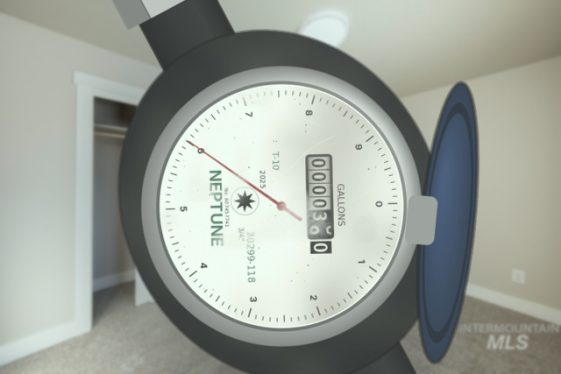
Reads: 386.0gal
